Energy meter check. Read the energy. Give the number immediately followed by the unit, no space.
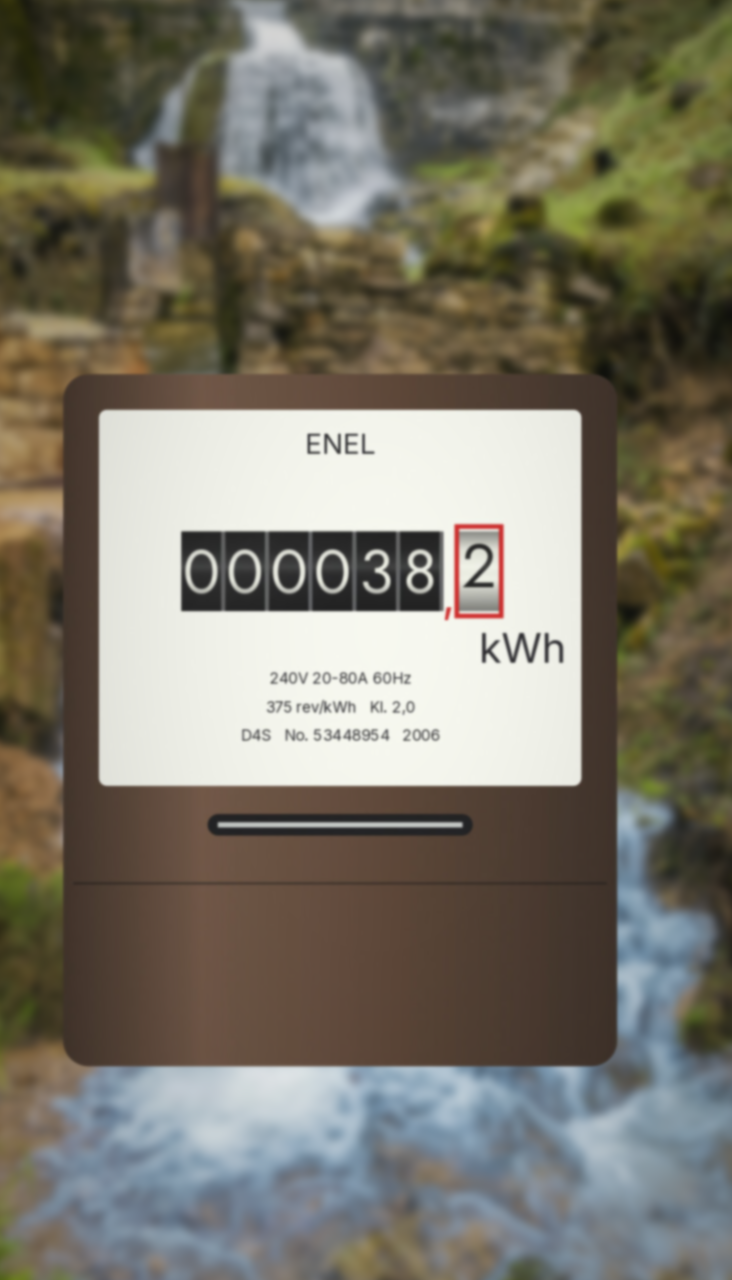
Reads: 38.2kWh
